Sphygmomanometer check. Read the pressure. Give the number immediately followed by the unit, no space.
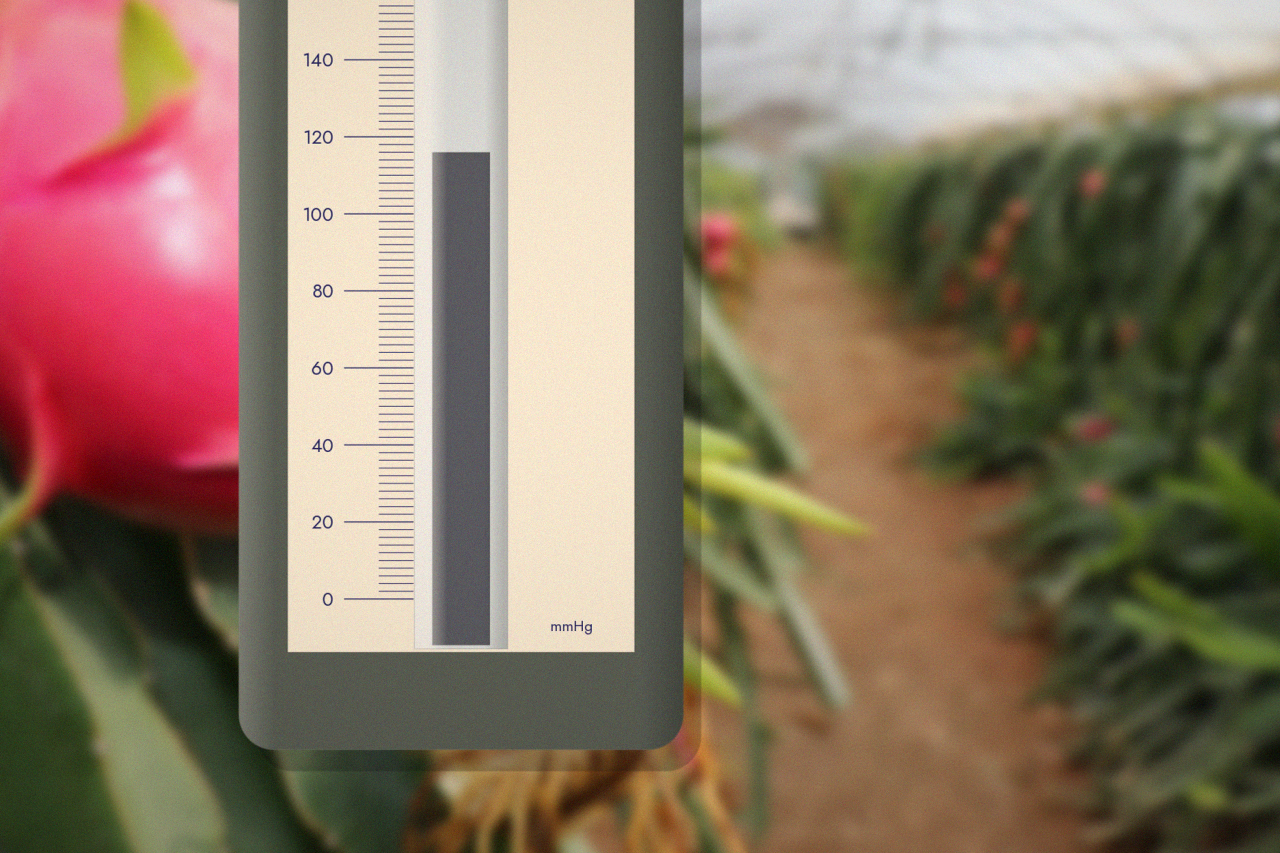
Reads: 116mmHg
